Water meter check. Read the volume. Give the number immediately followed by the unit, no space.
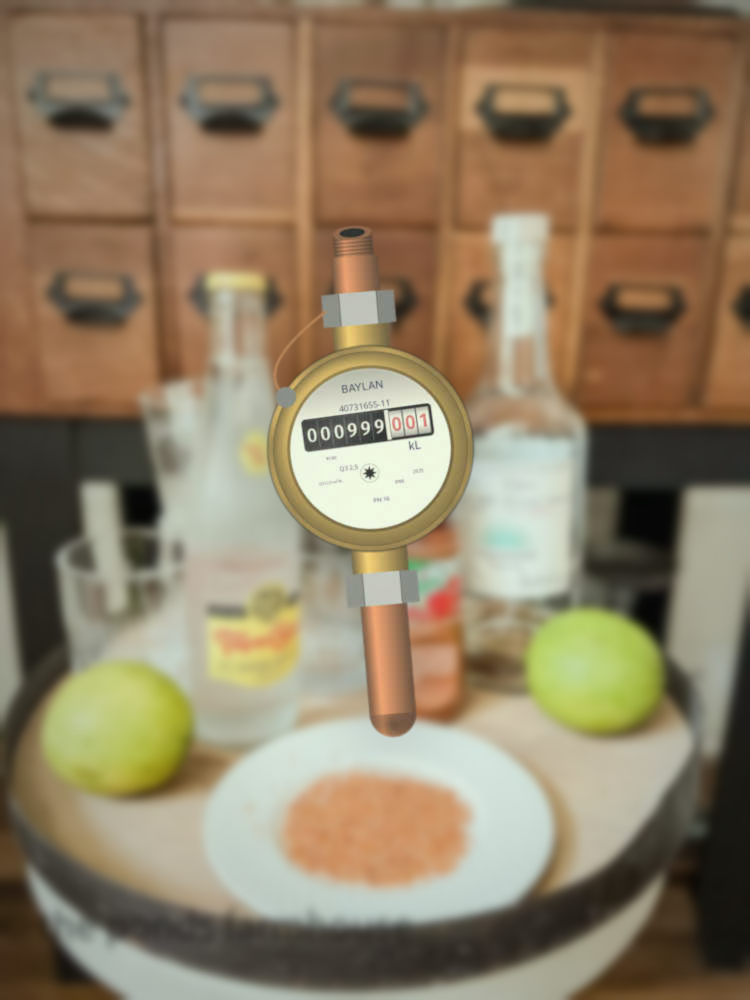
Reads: 999.001kL
